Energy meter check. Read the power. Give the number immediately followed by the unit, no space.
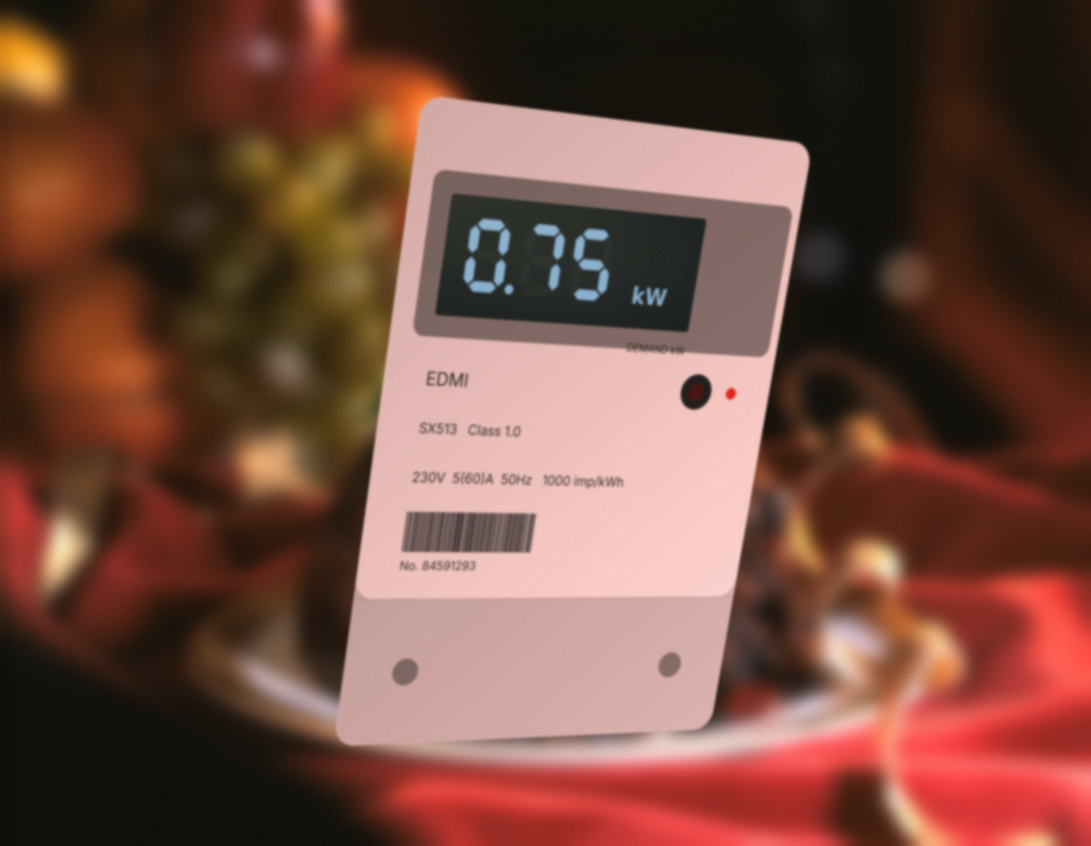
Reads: 0.75kW
